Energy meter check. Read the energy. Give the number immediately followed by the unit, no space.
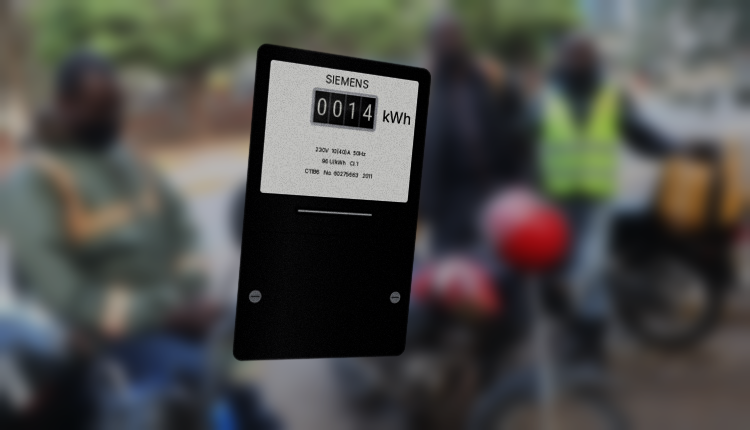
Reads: 14kWh
